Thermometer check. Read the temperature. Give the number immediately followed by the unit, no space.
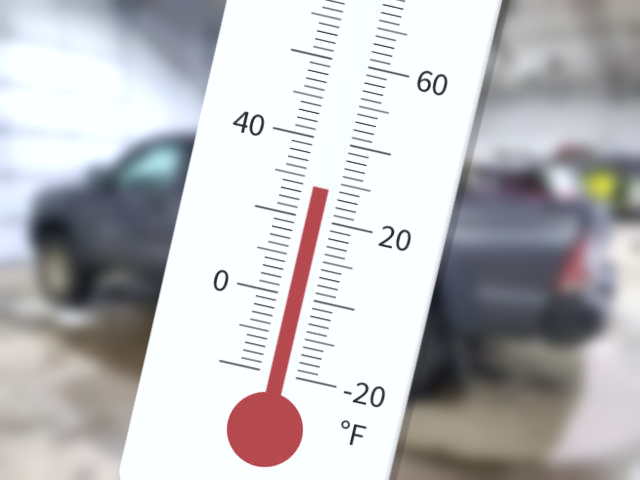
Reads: 28°F
